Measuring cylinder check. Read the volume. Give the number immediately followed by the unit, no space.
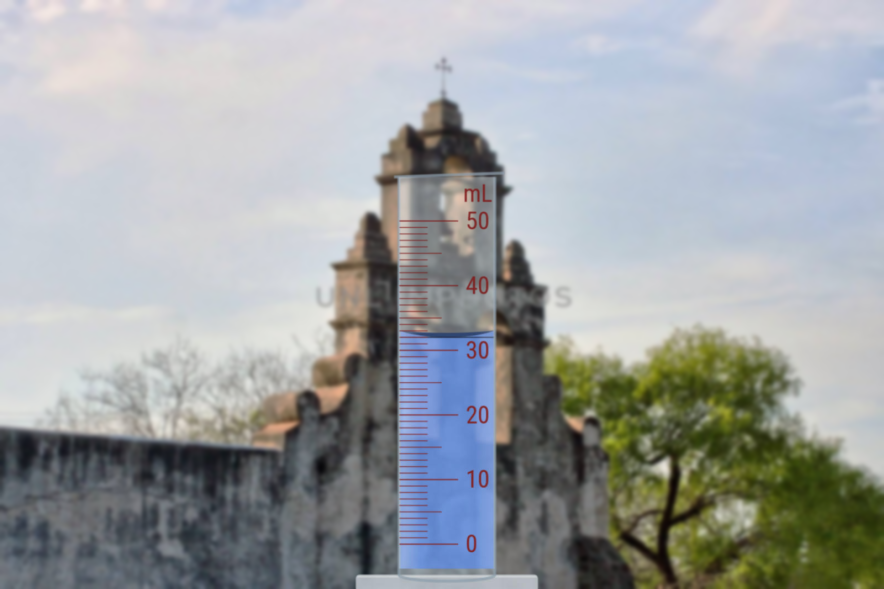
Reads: 32mL
